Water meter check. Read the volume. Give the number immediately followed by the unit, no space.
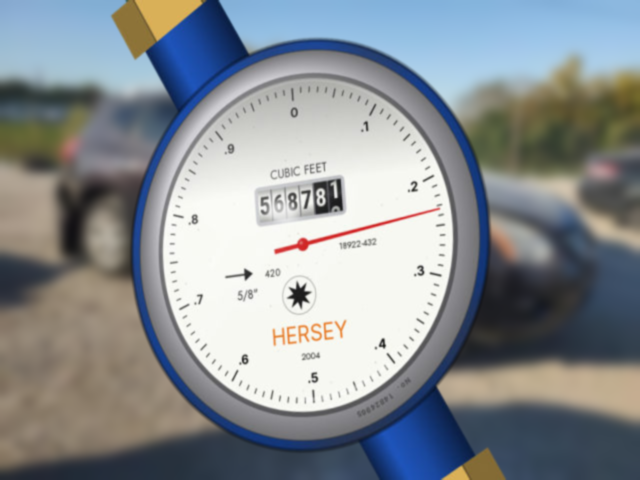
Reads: 568781.23ft³
